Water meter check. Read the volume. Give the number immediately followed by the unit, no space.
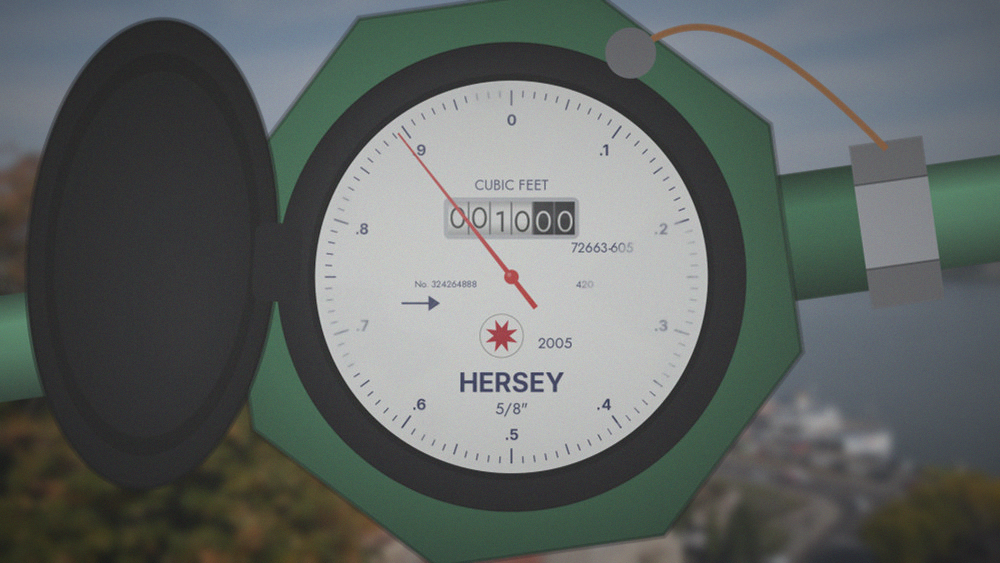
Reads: 999.89ft³
